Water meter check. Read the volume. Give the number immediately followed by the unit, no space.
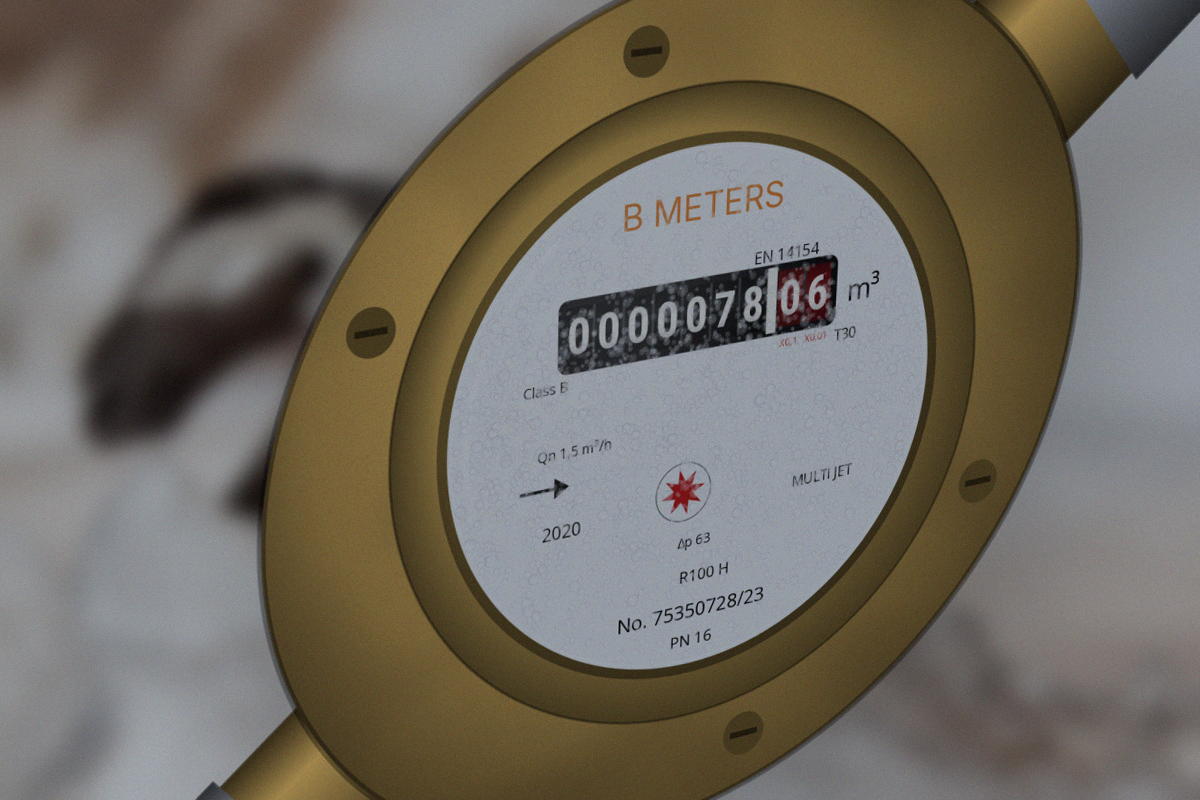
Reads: 78.06m³
